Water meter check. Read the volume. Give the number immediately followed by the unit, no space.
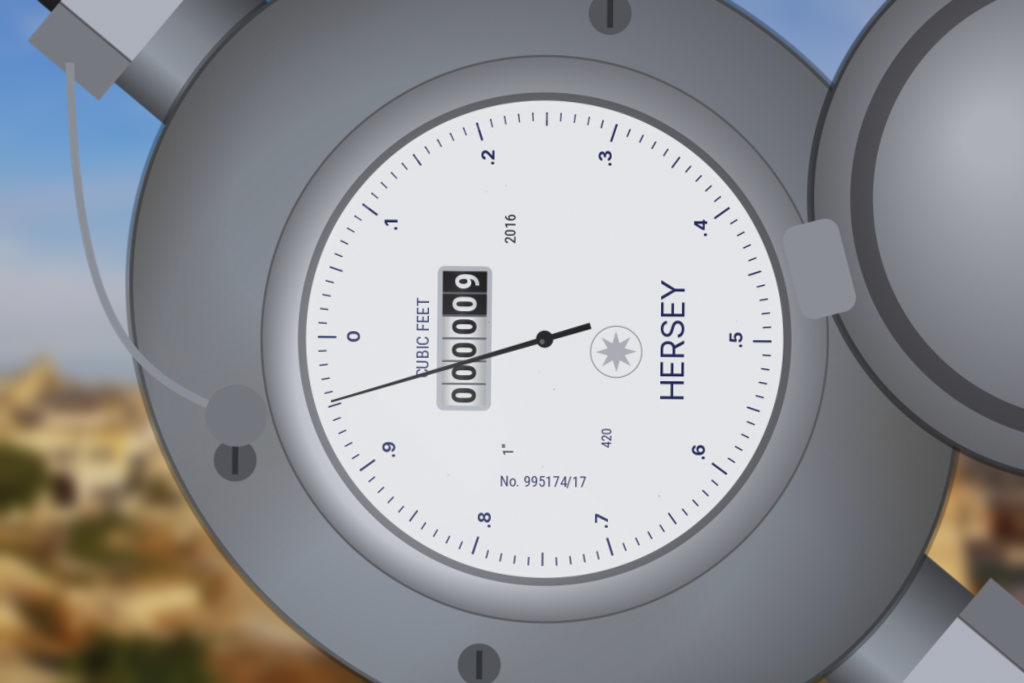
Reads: 8.95ft³
